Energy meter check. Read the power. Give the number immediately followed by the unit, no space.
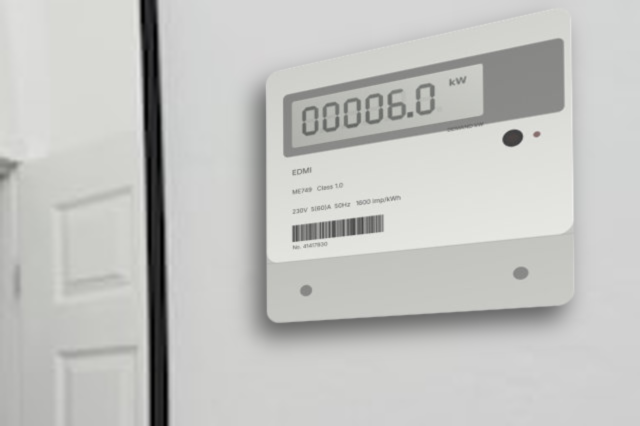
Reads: 6.0kW
